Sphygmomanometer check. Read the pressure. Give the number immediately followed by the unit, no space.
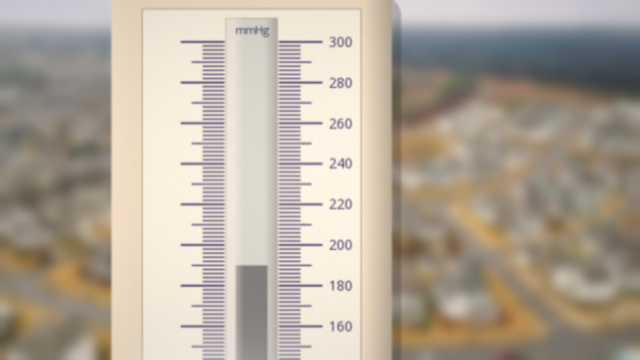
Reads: 190mmHg
